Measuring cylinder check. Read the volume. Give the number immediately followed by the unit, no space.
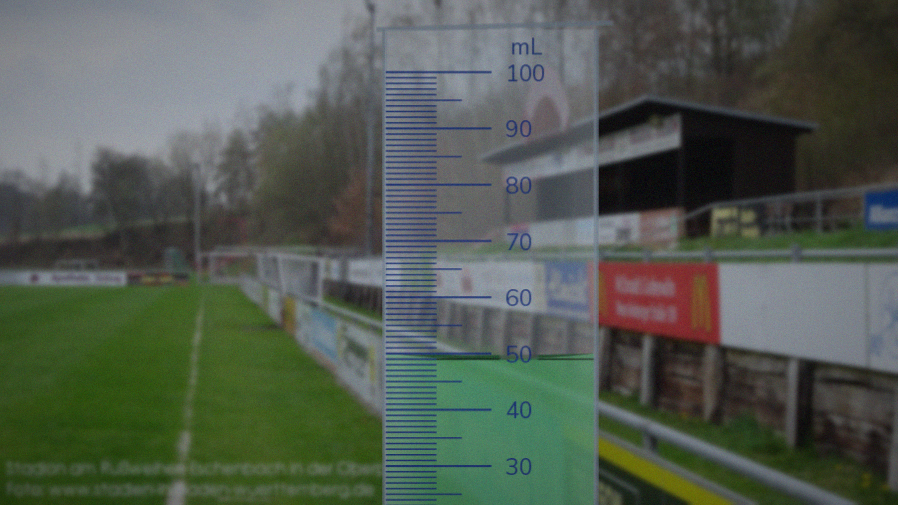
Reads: 49mL
